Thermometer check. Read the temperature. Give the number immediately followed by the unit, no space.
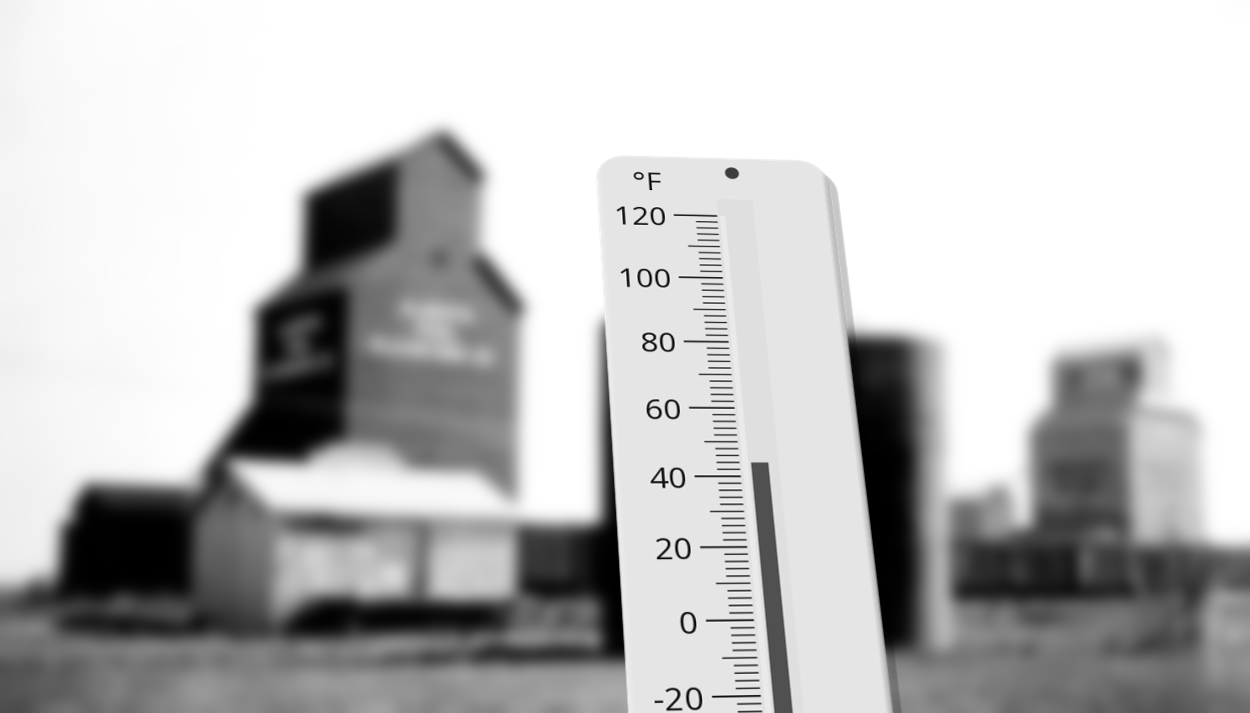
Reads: 44°F
